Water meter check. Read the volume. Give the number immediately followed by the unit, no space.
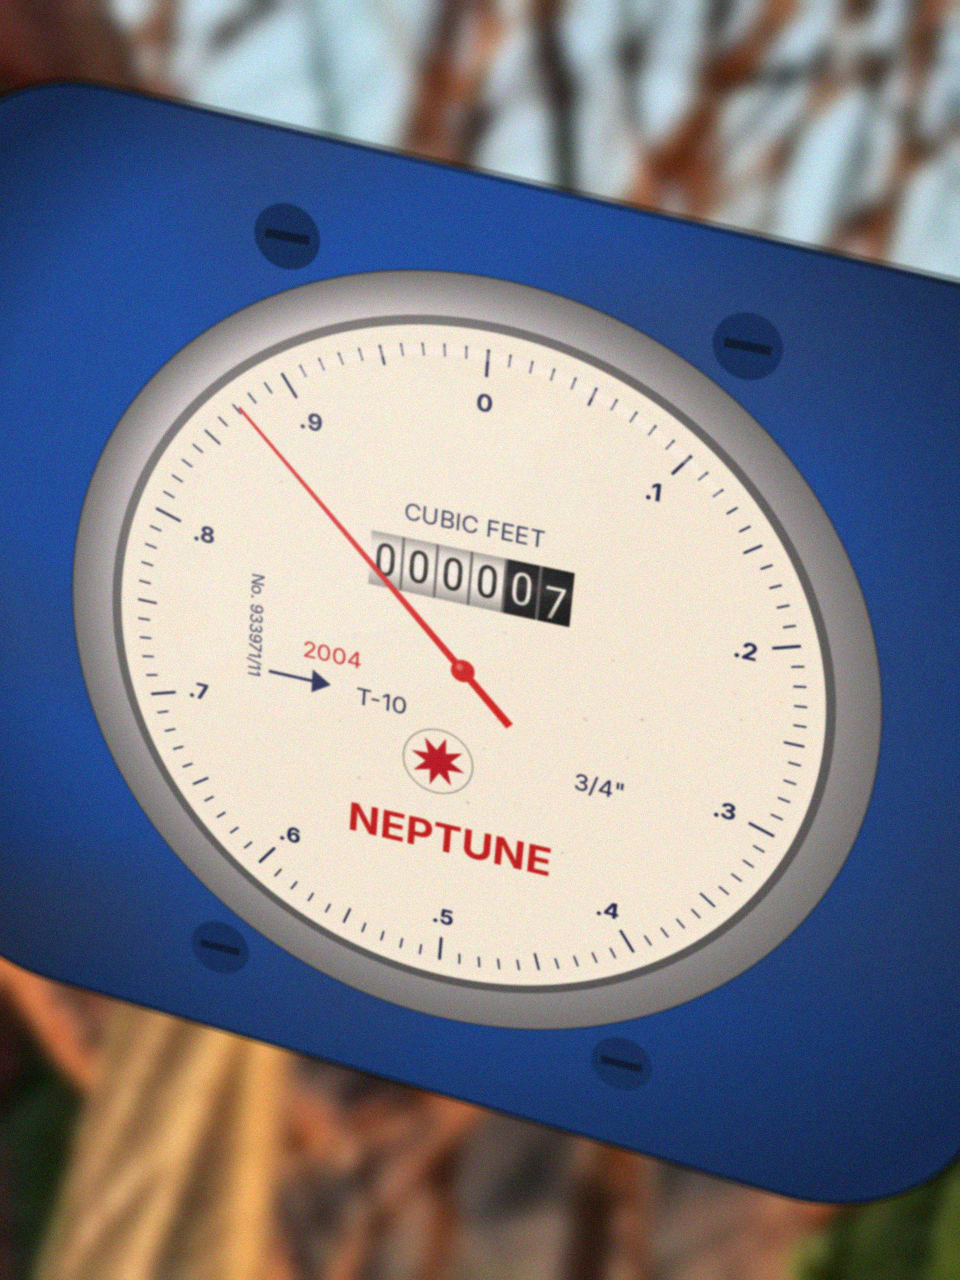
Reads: 6.87ft³
